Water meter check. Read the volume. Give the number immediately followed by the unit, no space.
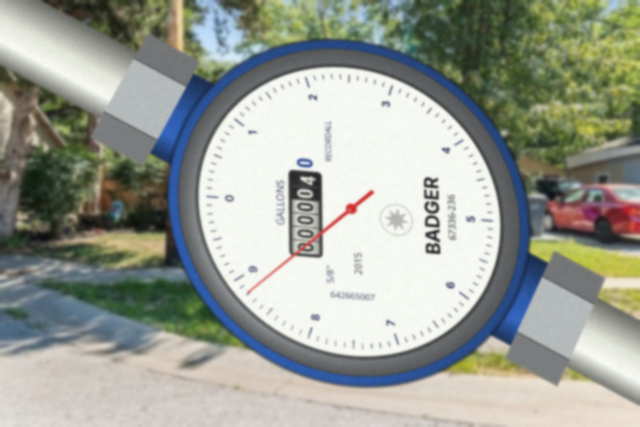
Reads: 38.8gal
